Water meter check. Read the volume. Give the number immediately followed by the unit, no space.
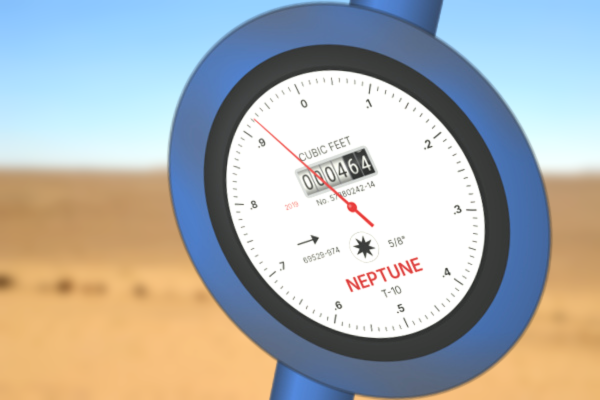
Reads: 463.92ft³
